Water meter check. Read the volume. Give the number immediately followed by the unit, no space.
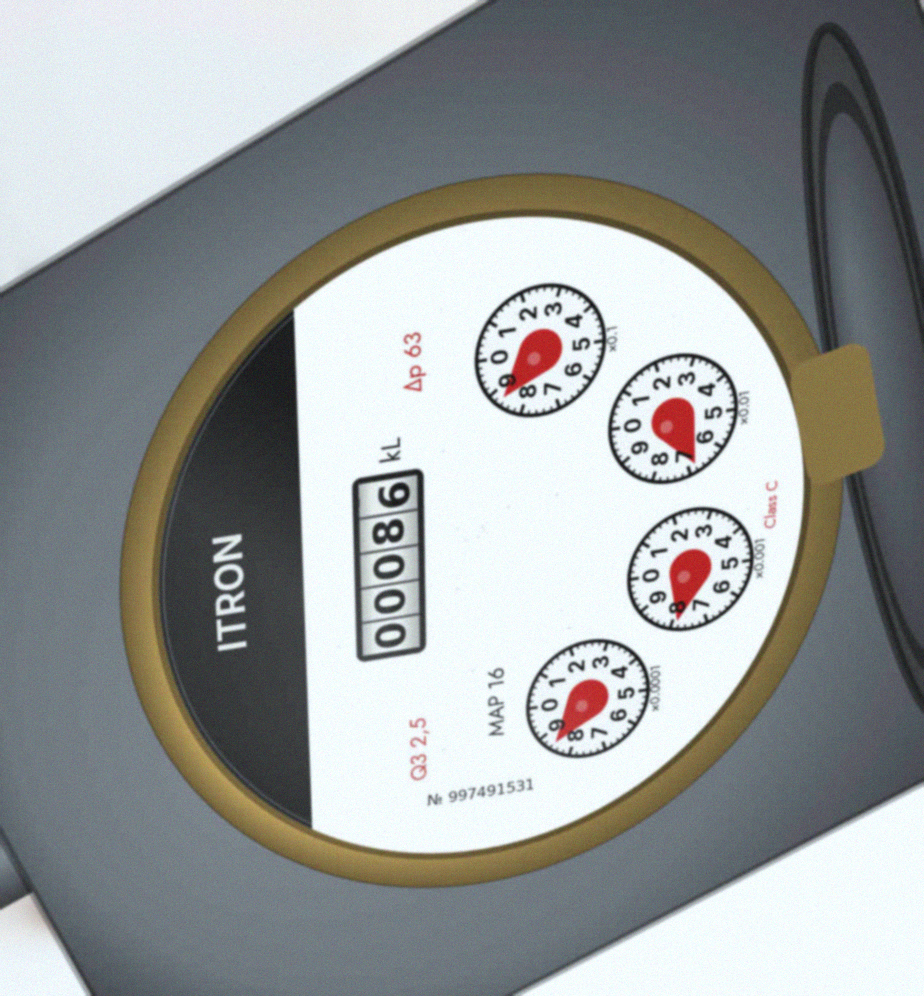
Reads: 85.8678kL
